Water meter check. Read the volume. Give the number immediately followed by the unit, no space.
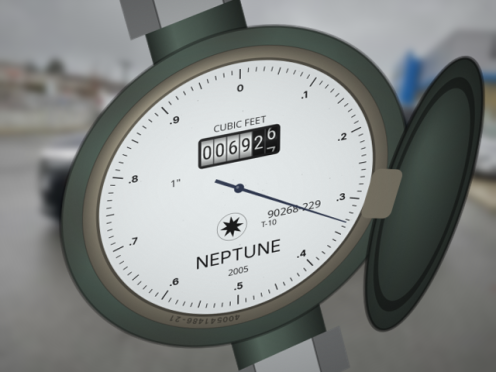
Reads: 6926.33ft³
